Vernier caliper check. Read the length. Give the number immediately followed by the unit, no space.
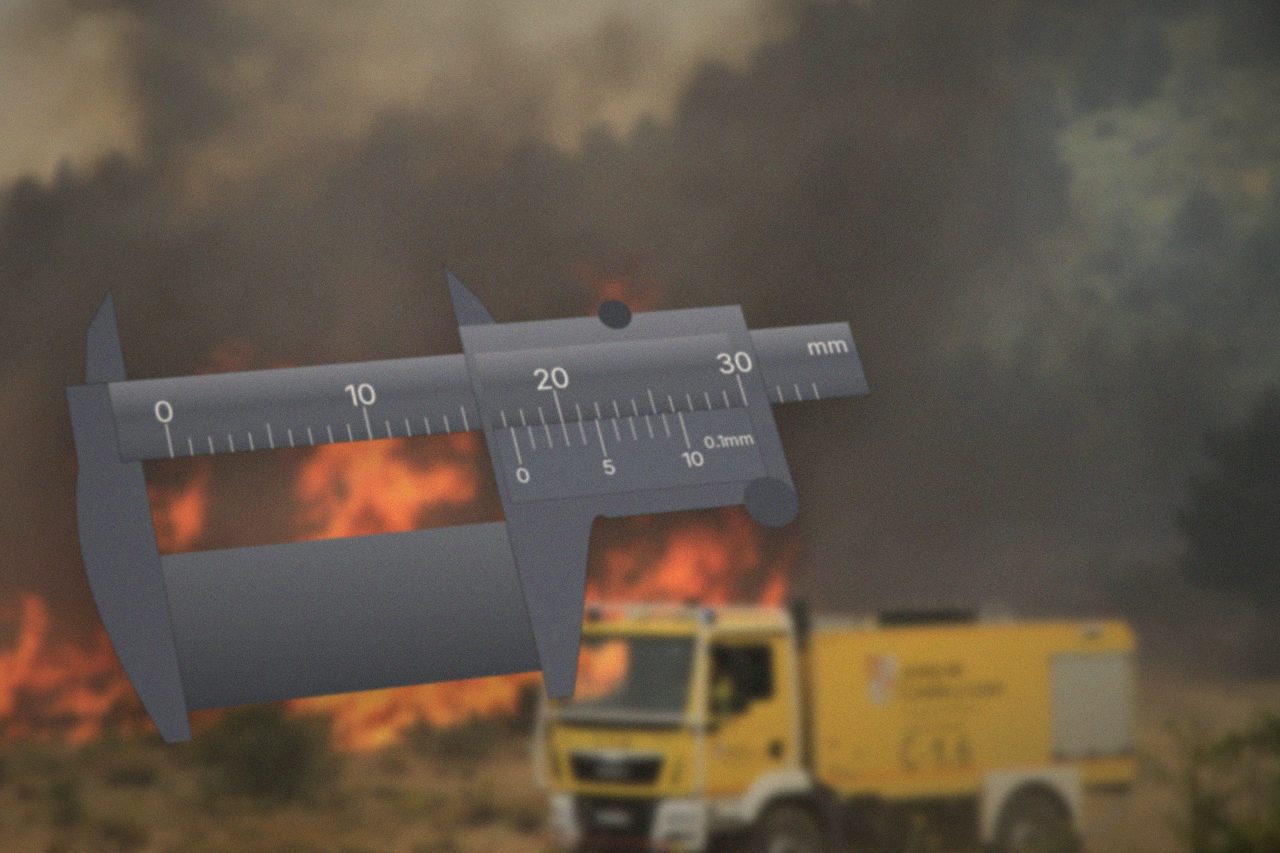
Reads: 17.3mm
